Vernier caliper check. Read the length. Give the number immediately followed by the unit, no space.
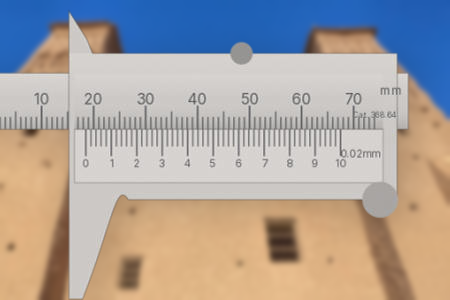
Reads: 18.5mm
